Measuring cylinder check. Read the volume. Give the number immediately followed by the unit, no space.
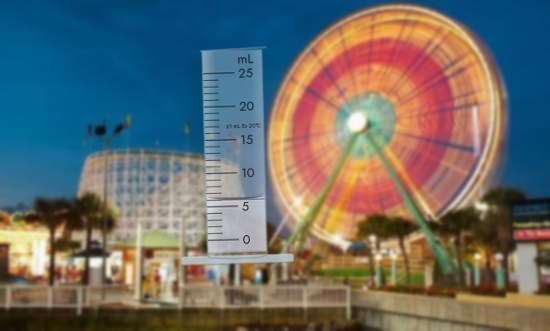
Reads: 6mL
